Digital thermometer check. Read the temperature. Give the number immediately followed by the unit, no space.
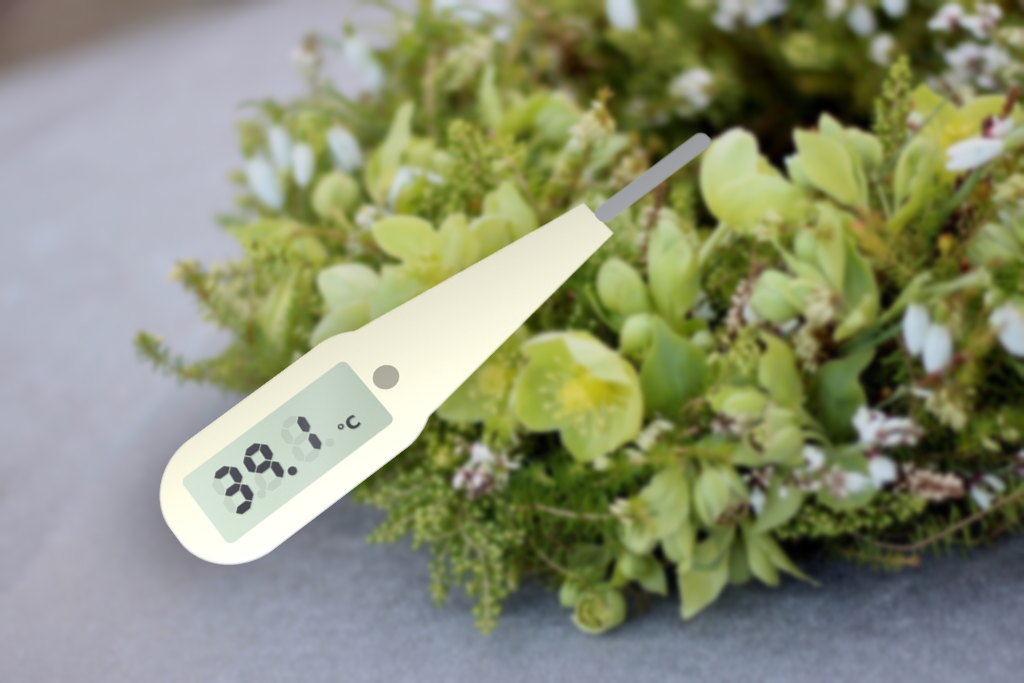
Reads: 39.1°C
